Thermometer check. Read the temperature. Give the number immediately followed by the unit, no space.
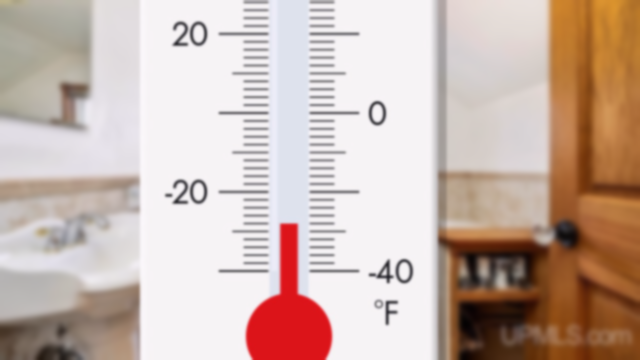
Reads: -28°F
